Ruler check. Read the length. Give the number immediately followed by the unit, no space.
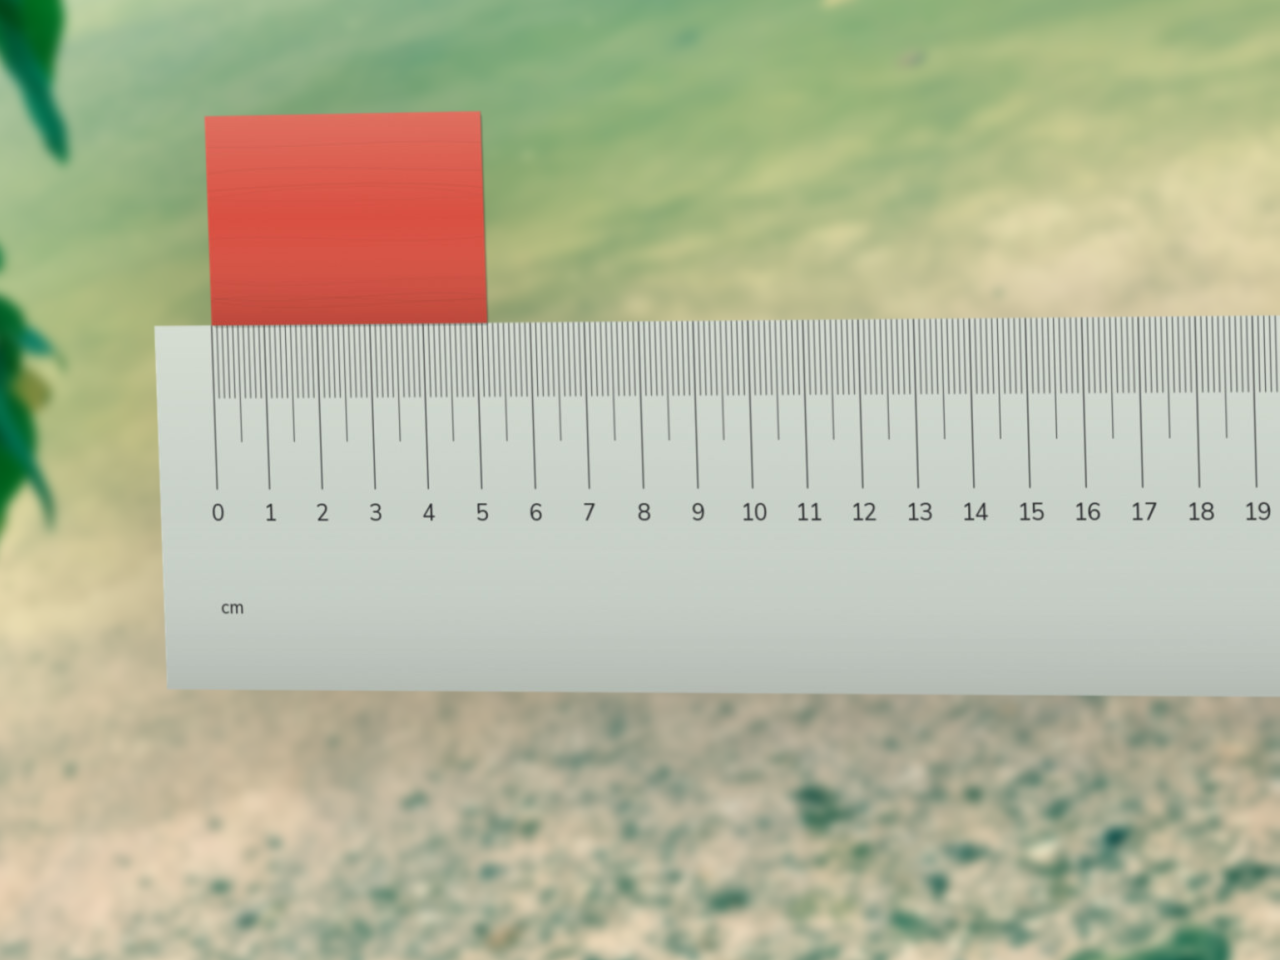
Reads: 5.2cm
